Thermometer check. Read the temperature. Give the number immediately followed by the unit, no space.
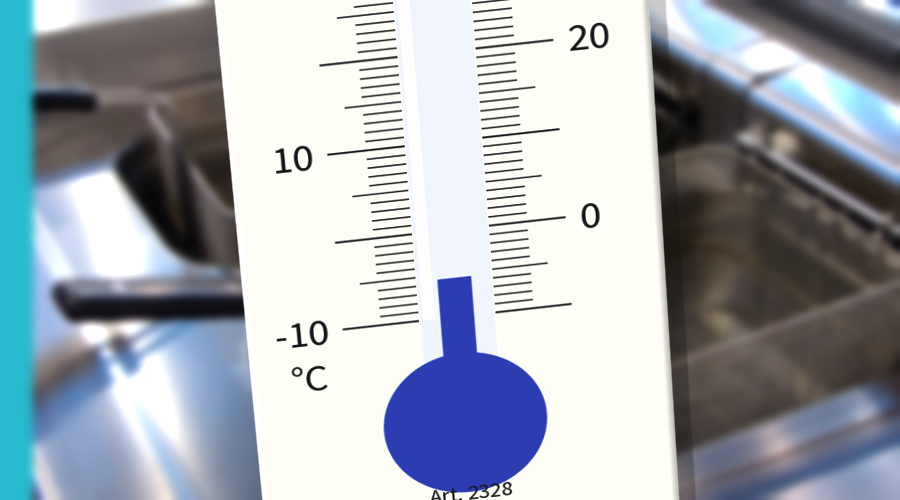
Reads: -5.5°C
